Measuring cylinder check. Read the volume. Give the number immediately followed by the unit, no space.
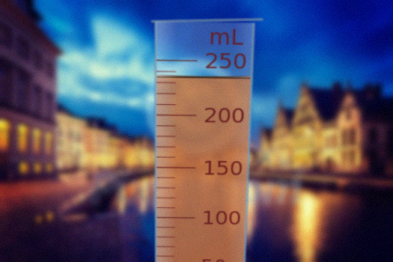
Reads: 235mL
